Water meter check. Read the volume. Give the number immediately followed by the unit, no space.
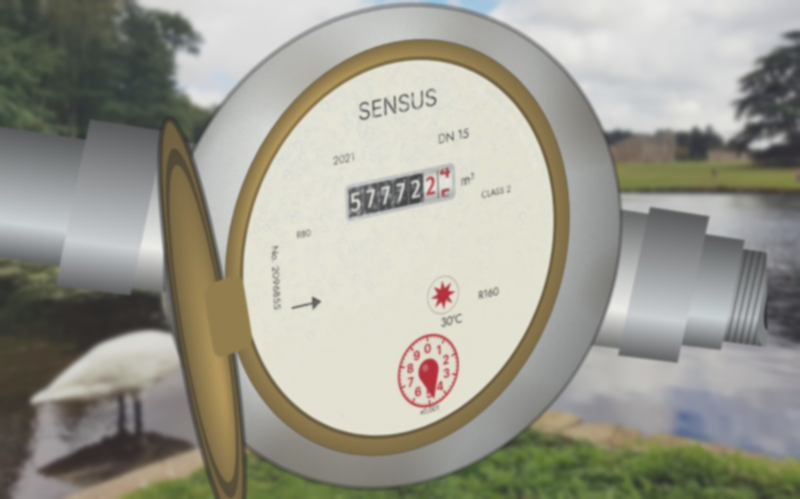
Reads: 57772.244m³
